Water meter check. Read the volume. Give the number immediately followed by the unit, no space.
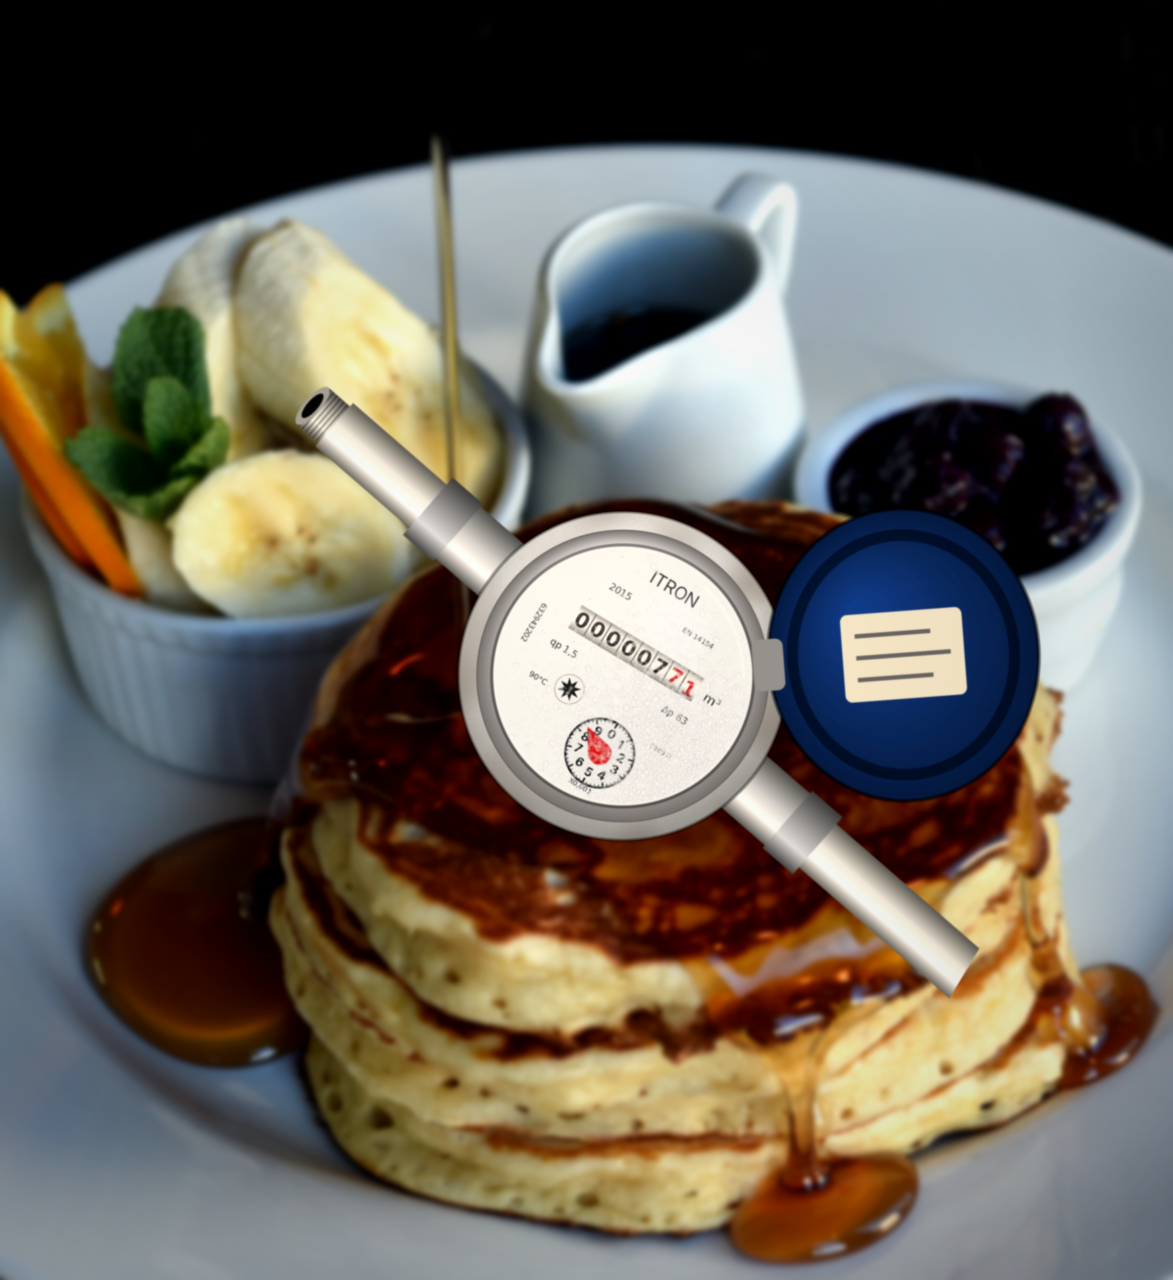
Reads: 7.708m³
